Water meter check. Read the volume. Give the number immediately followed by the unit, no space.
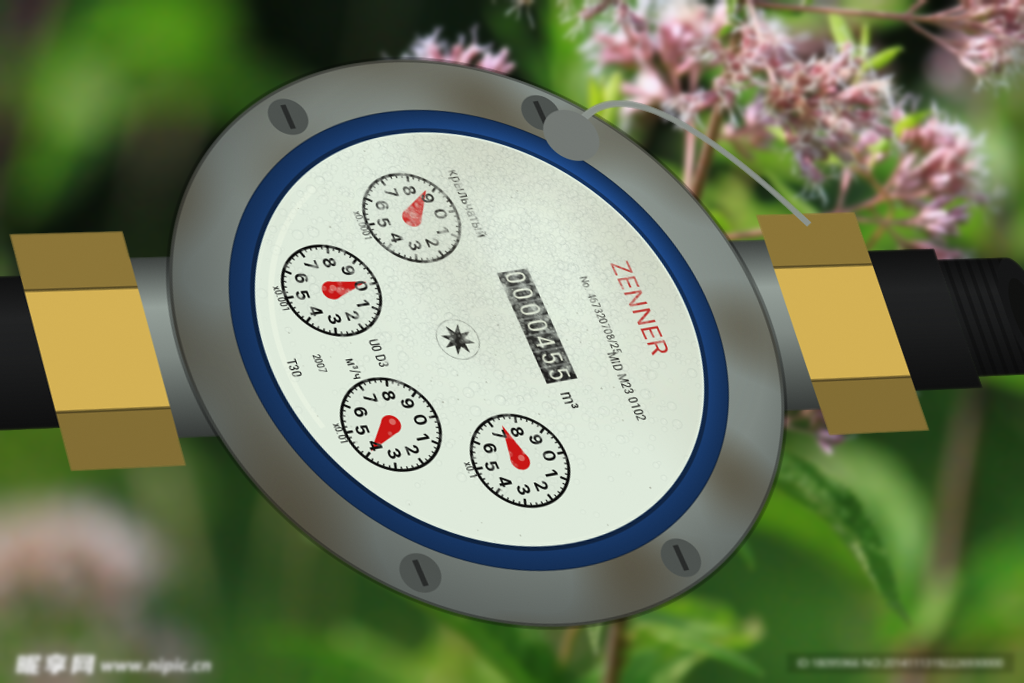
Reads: 455.7398m³
